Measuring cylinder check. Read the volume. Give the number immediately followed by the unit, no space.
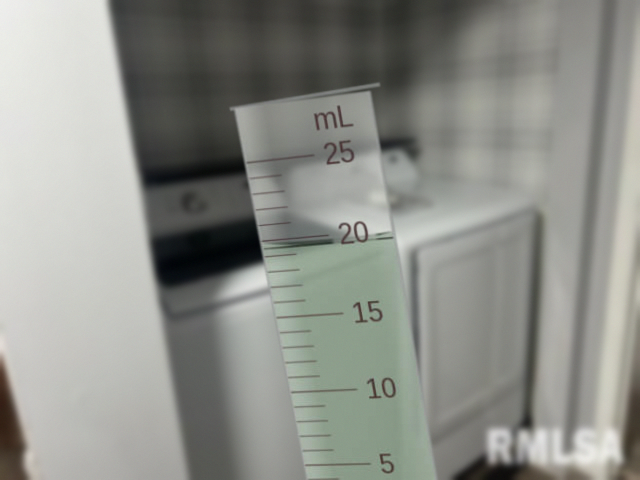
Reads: 19.5mL
